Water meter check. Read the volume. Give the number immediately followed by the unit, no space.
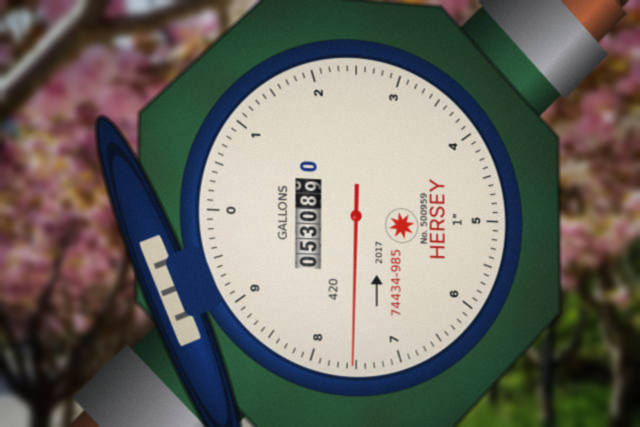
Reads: 530887.5gal
